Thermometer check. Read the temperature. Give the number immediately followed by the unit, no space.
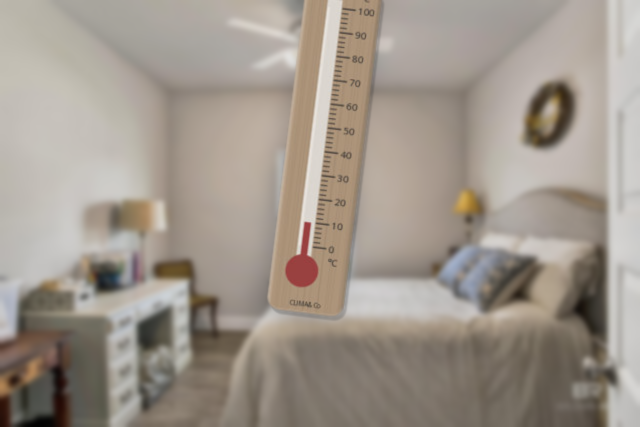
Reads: 10°C
